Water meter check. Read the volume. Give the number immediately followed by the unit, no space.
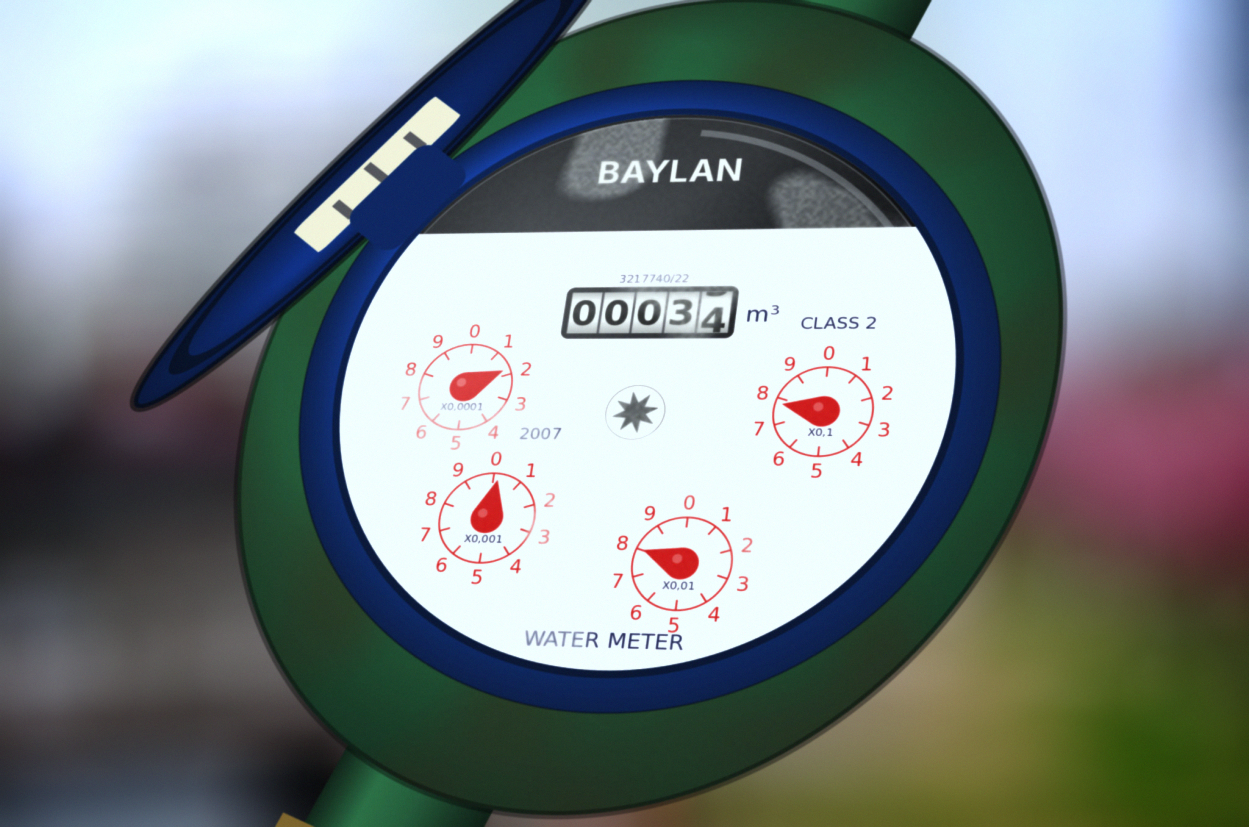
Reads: 33.7801m³
